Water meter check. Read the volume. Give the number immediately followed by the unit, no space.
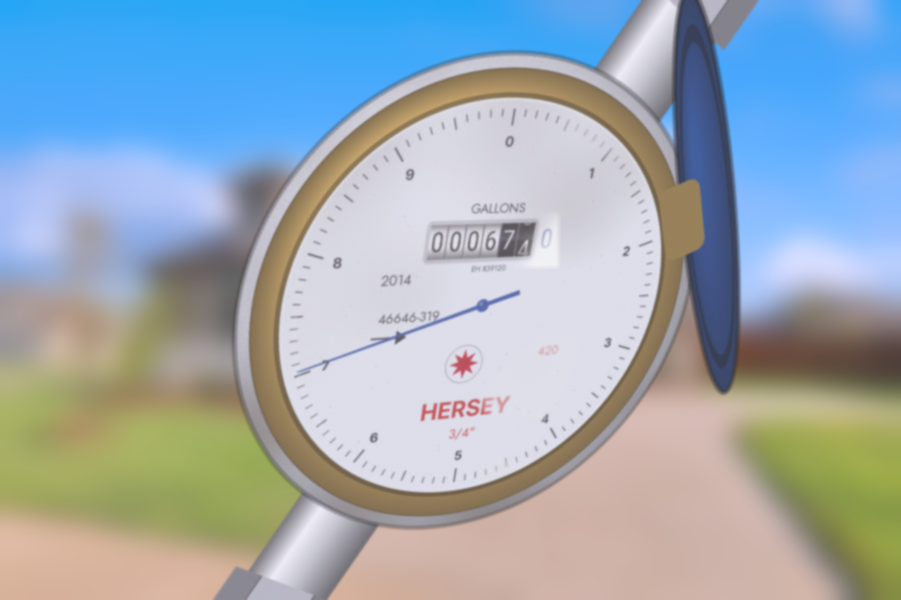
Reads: 6737.0gal
